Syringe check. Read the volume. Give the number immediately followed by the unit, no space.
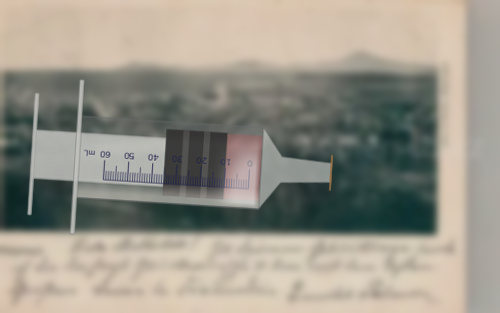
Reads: 10mL
